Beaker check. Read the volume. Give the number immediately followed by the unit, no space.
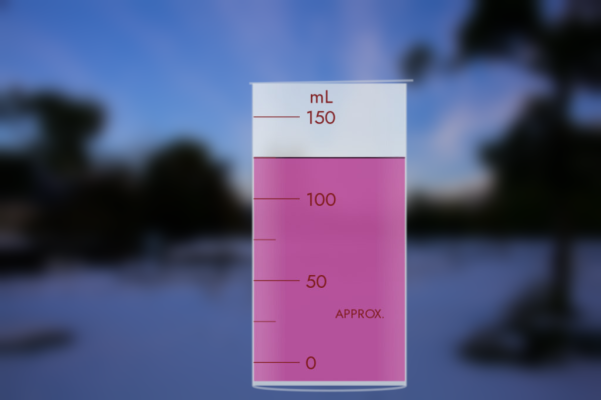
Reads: 125mL
